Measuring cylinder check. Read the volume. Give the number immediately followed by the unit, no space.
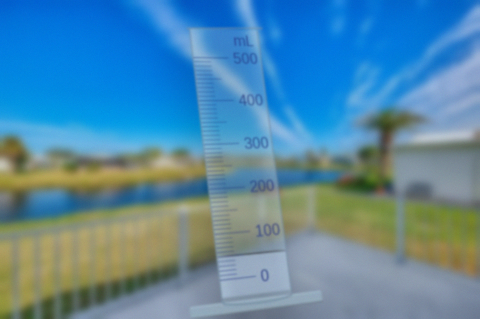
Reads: 50mL
